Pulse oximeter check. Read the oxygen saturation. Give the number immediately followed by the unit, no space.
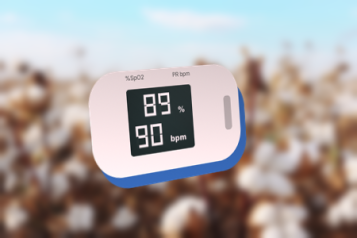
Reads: 89%
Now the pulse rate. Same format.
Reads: 90bpm
